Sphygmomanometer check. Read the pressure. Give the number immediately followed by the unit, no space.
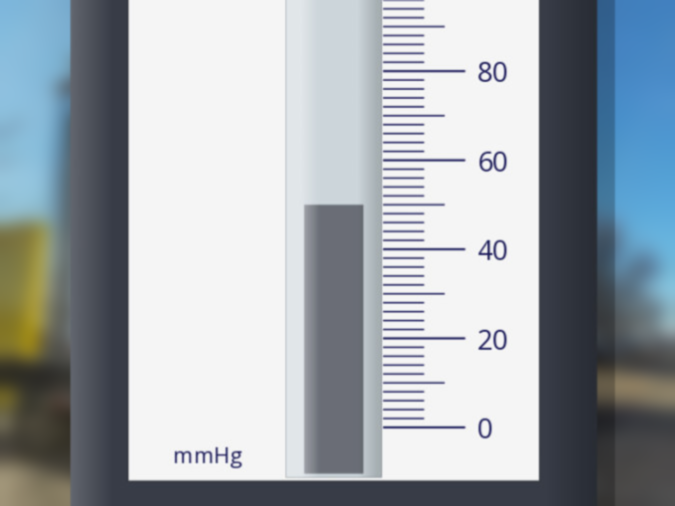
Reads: 50mmHg
